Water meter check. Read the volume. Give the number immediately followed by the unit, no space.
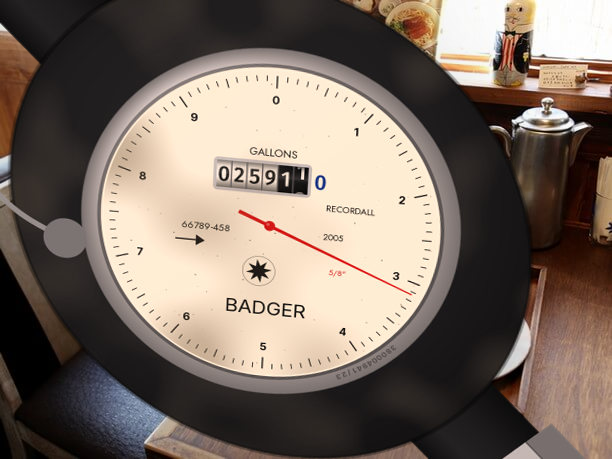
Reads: 259113.1gal
